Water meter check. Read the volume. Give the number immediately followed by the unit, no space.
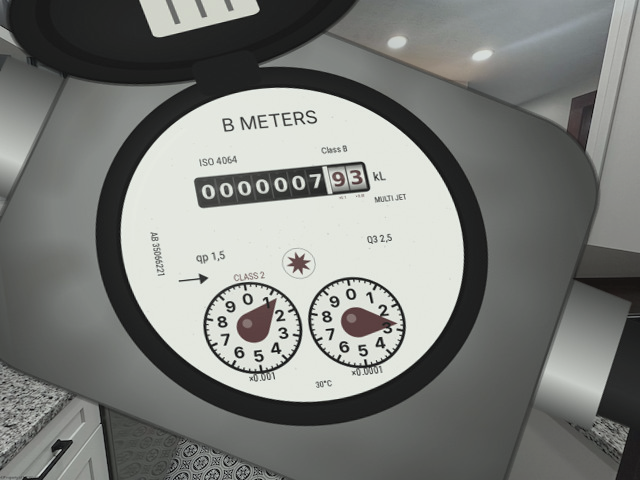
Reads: 7.9312kL
